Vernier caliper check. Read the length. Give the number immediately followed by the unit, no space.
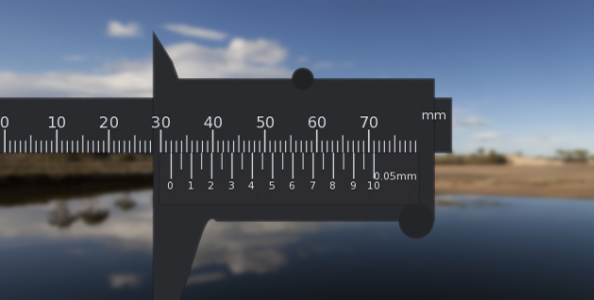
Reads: 32.0mm
